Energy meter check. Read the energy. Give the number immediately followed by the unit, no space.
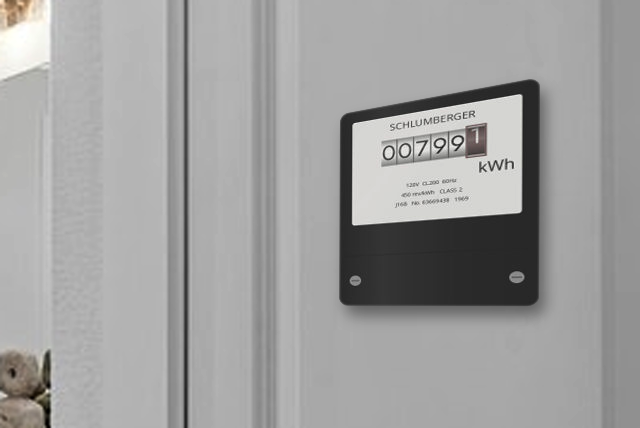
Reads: 799.1kWh
